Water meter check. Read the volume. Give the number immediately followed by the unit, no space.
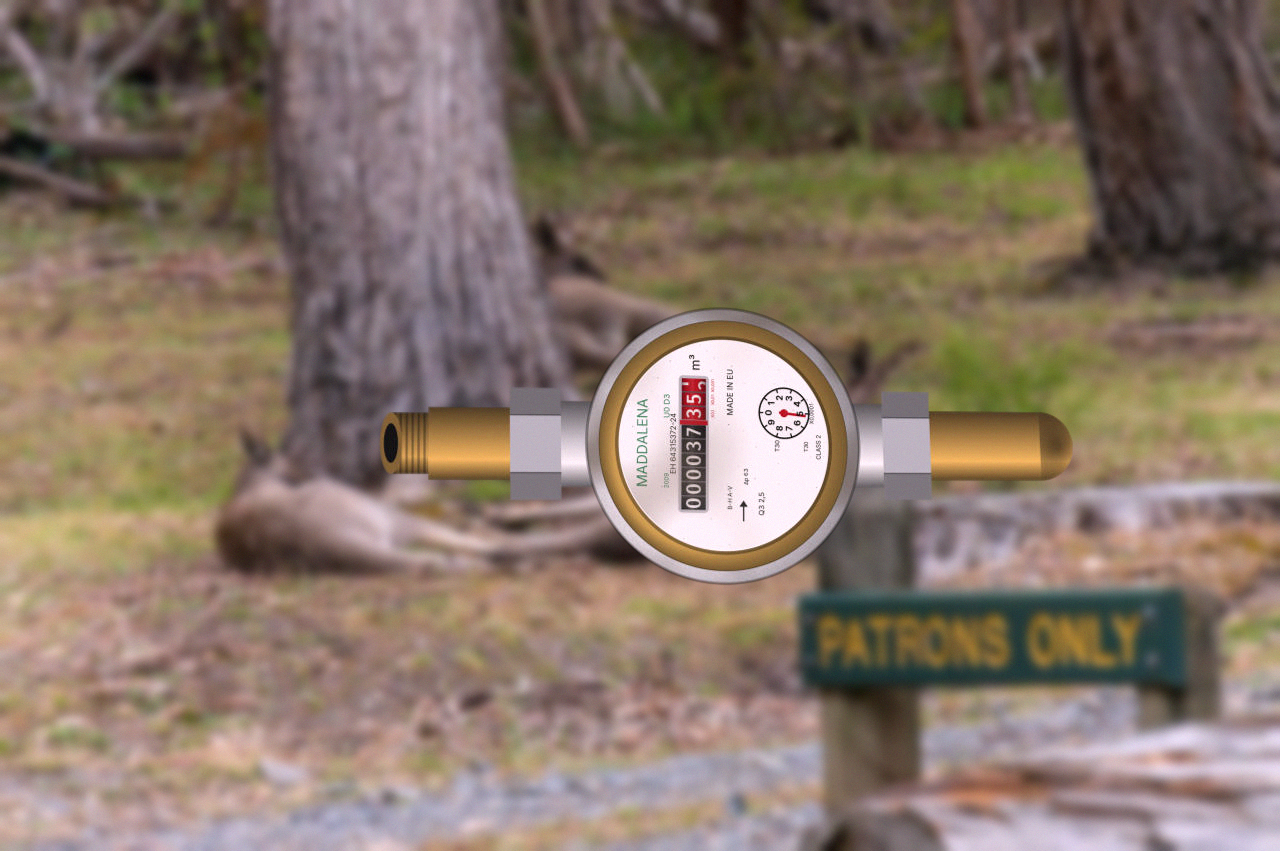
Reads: 37.3515m³
